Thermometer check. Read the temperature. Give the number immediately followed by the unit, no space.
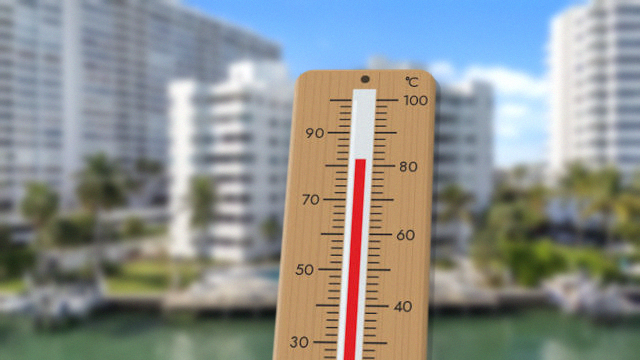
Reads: 82°C
